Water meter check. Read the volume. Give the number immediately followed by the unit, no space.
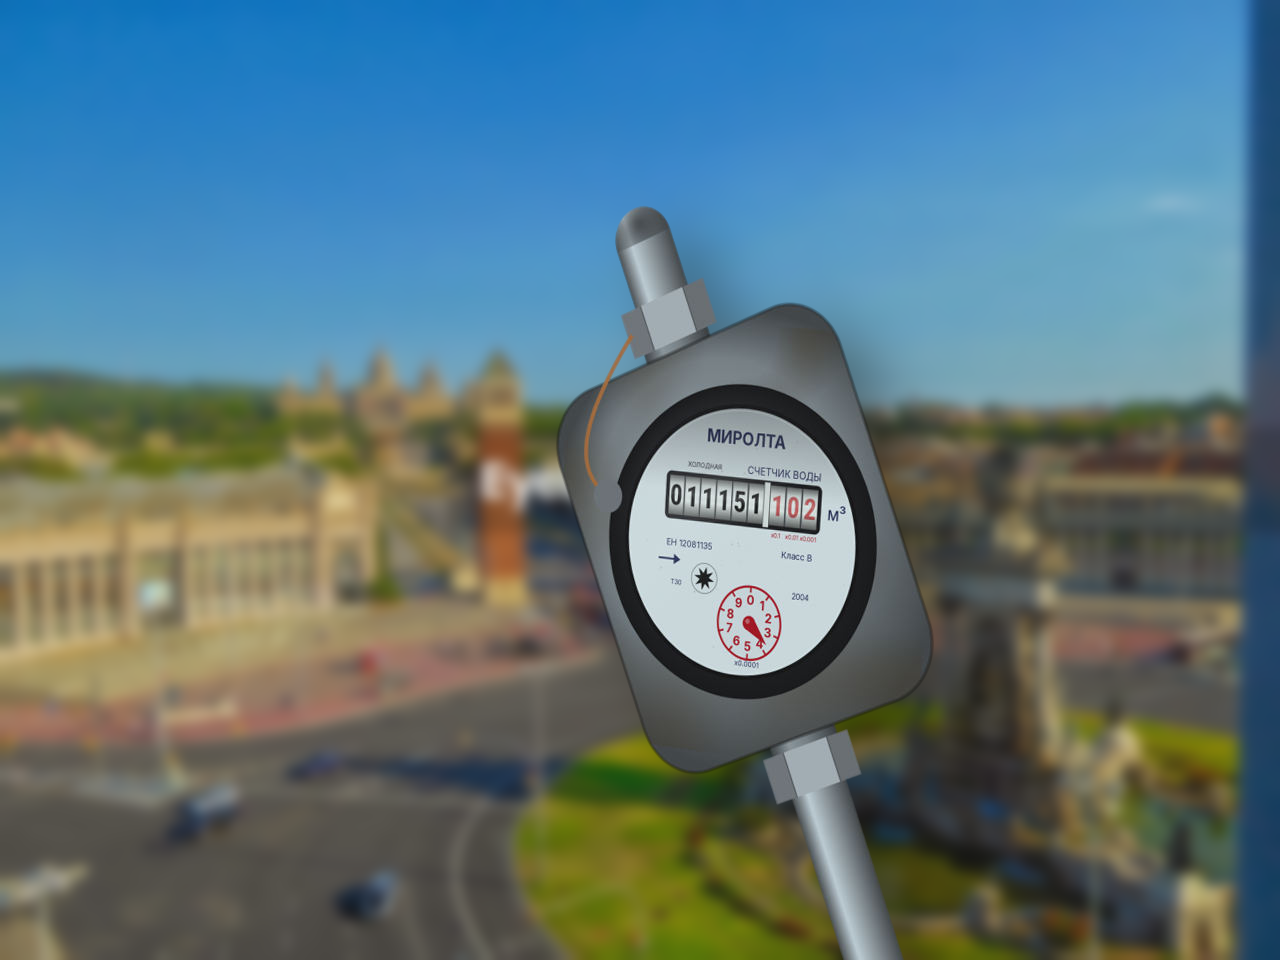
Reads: 11151.1023m³
